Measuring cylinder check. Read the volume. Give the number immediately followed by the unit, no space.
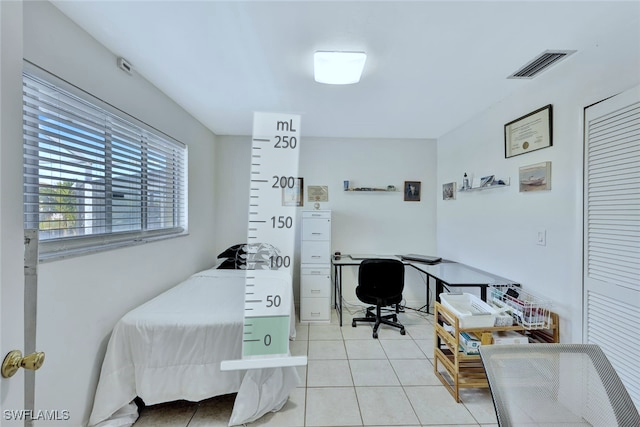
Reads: 30mL
